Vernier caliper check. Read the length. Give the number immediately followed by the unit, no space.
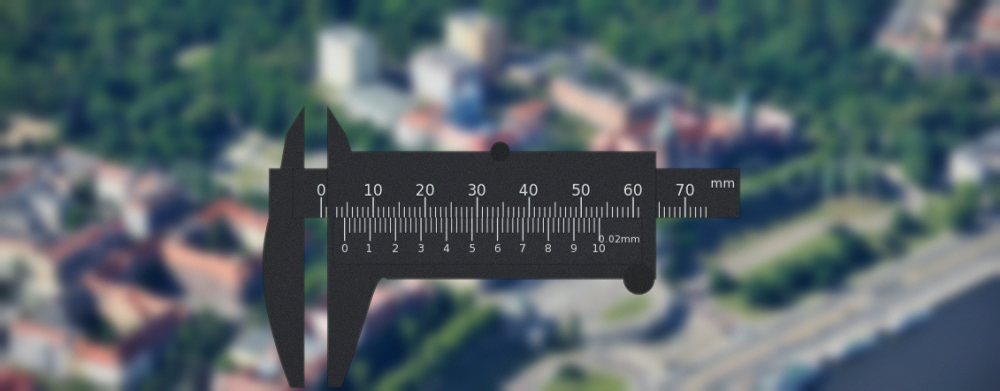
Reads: 4.5mm
